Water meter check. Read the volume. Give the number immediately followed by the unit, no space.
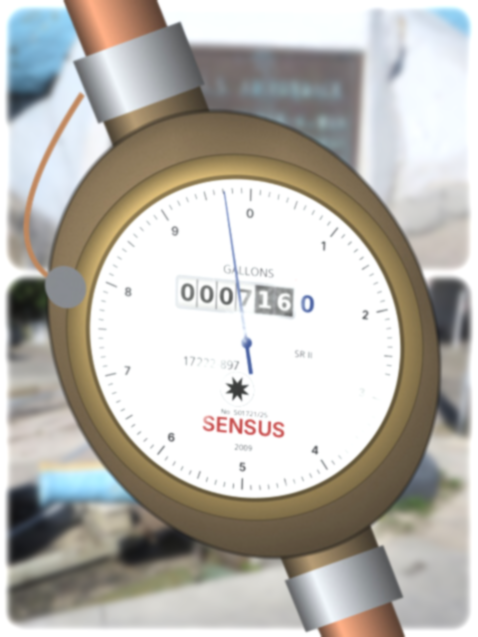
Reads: 7159.7gal
